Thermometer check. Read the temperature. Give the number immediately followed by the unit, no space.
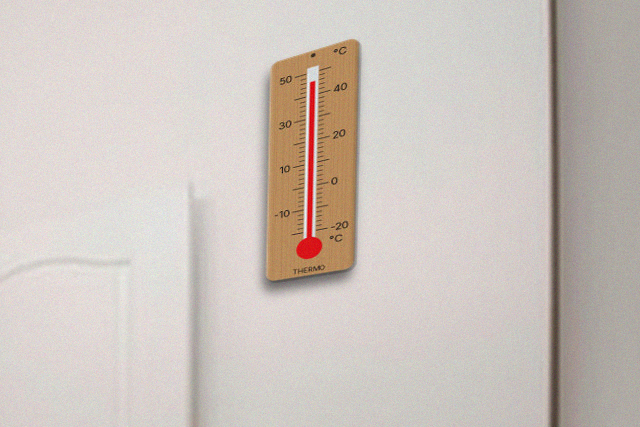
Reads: 46°C
